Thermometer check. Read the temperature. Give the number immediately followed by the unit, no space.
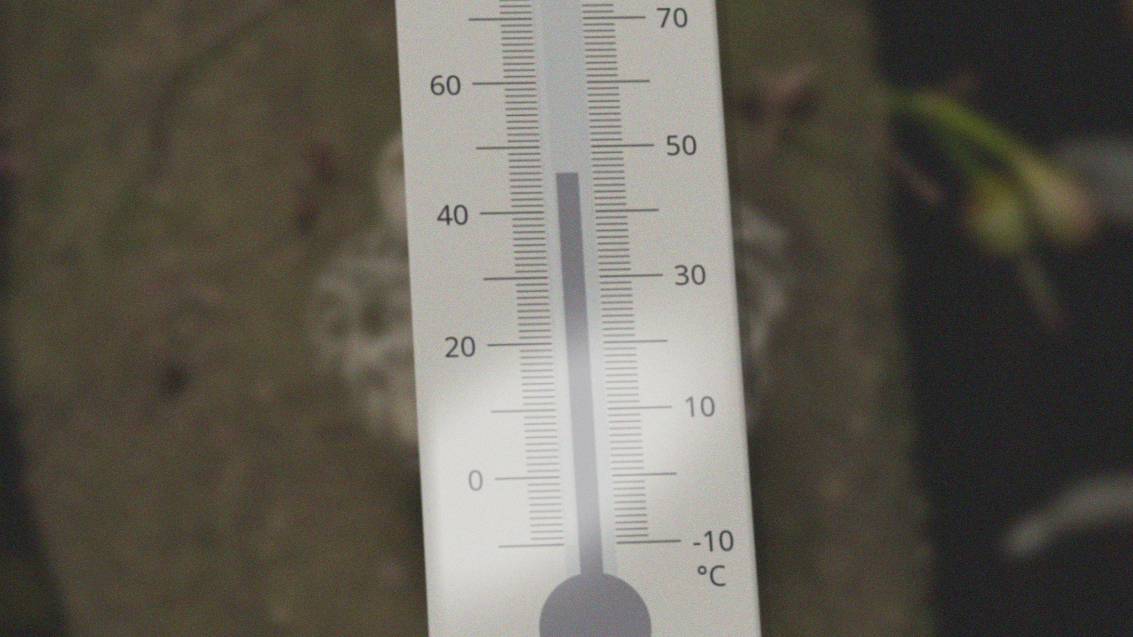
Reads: 46°C
